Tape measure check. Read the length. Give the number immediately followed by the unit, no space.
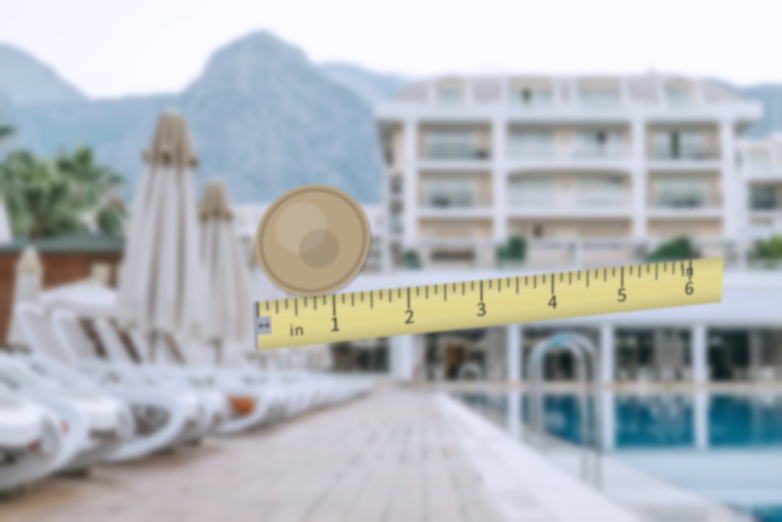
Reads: 1.5in
